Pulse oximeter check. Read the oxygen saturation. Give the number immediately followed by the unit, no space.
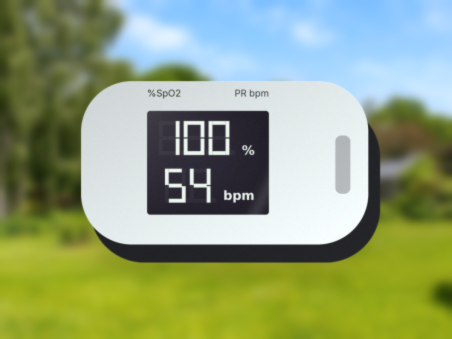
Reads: 100%
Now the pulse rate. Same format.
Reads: 54bpm
